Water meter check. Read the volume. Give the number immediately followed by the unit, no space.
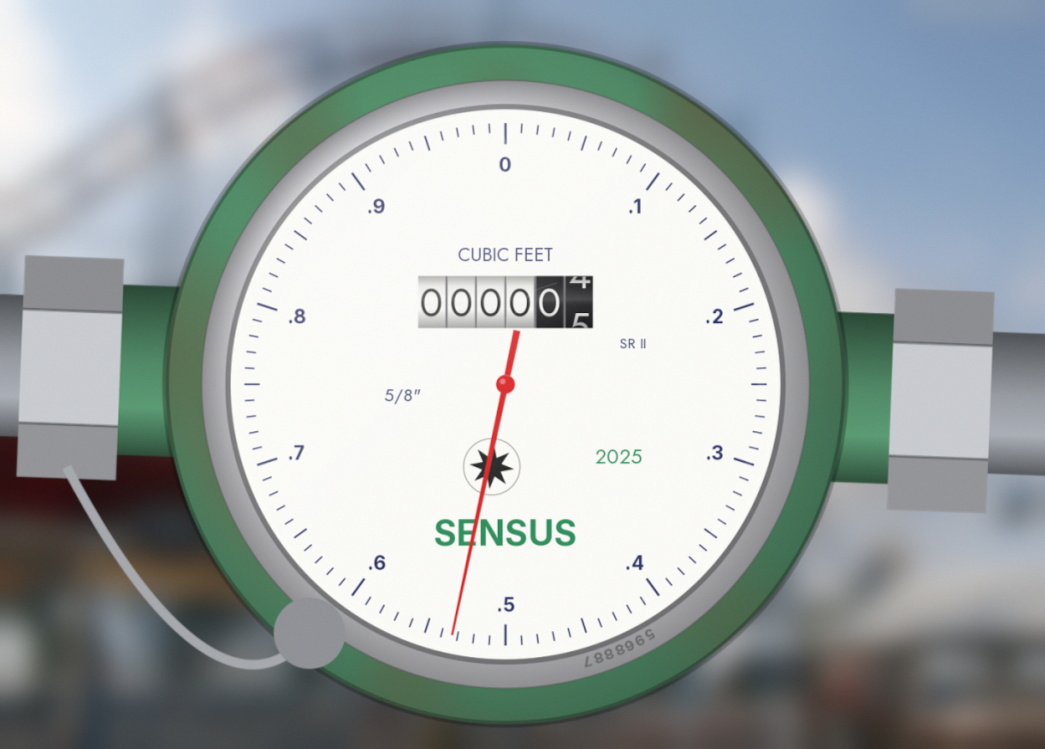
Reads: 4.53ft³
